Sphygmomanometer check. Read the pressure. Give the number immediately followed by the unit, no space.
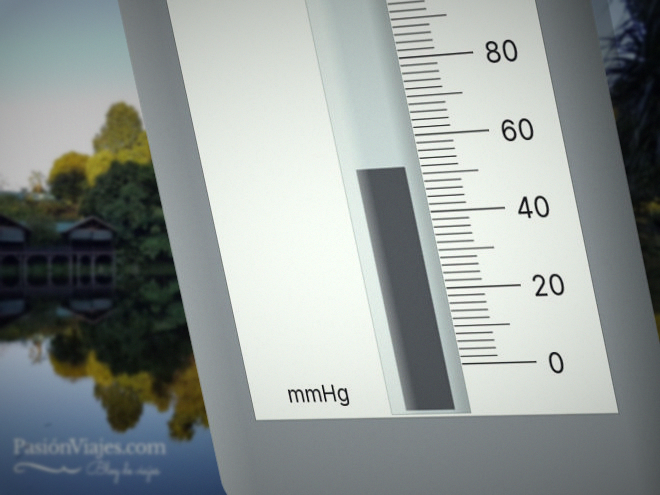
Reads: 52mmHg
